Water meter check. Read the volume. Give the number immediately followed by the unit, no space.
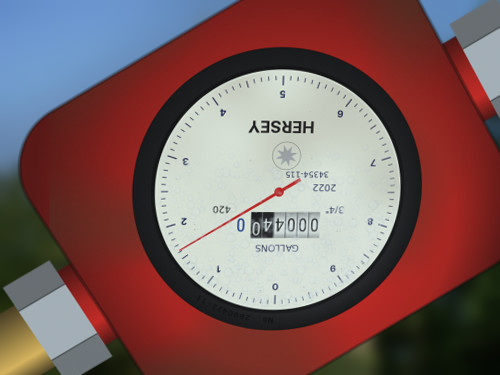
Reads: 4401.6gal
